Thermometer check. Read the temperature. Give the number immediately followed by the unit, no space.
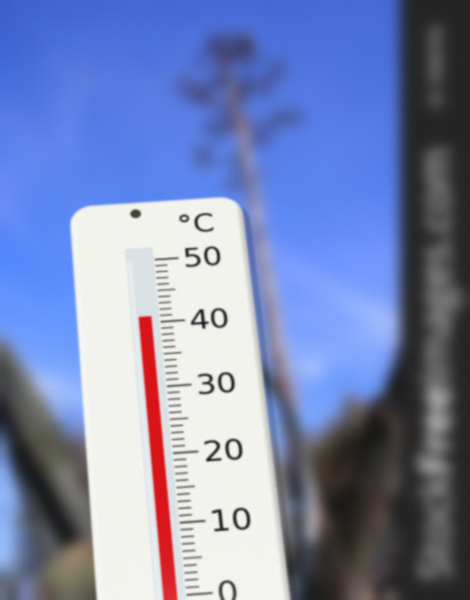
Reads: 41°C
